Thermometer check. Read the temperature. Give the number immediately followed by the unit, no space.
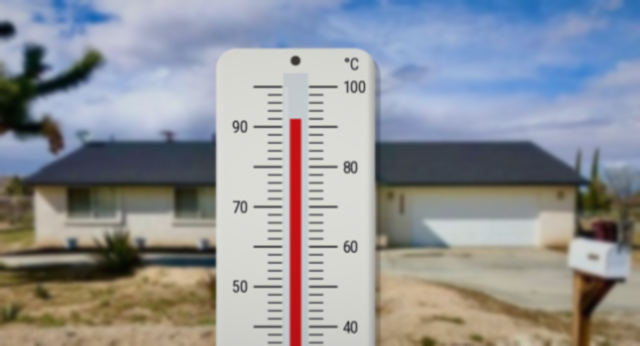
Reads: 92°C
